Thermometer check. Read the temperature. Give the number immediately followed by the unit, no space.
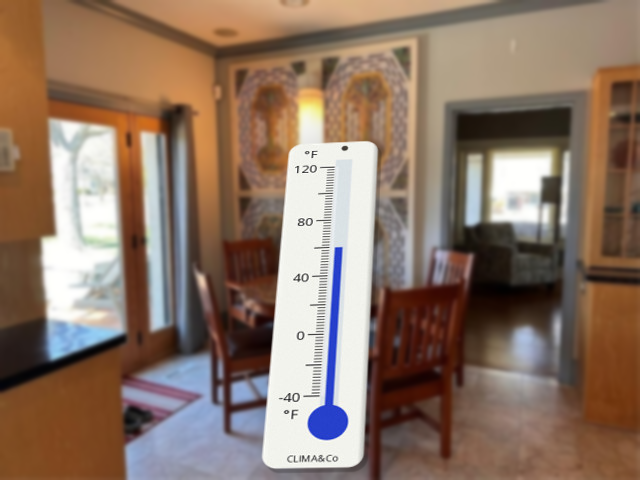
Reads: 60°F
